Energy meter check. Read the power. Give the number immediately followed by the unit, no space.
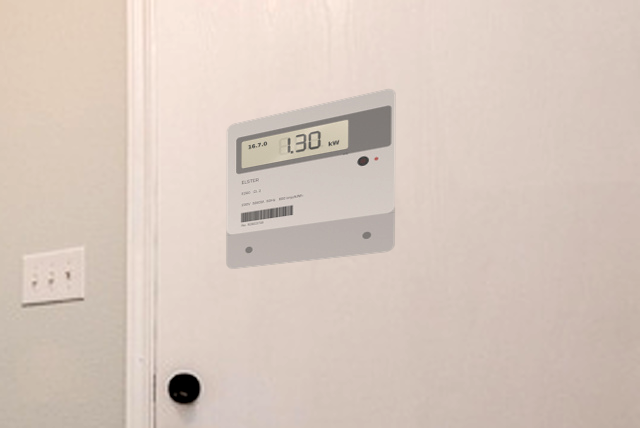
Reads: 1.30kW
